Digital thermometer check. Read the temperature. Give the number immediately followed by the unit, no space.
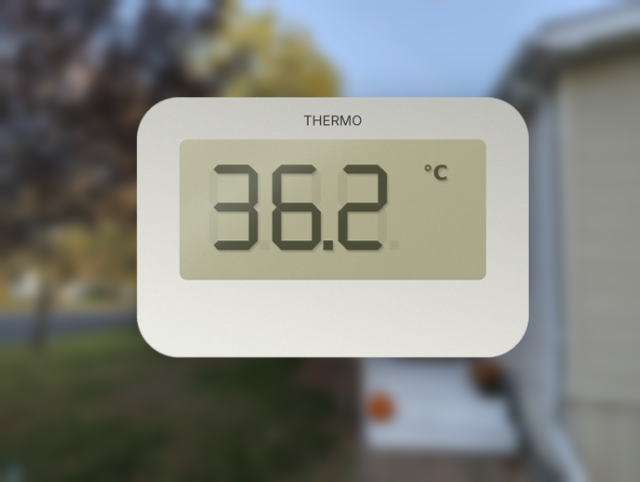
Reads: 36.2°C
